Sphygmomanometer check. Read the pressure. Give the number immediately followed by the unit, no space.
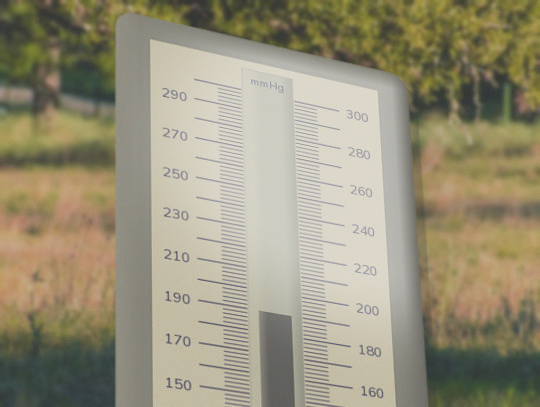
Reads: 190mmHg
